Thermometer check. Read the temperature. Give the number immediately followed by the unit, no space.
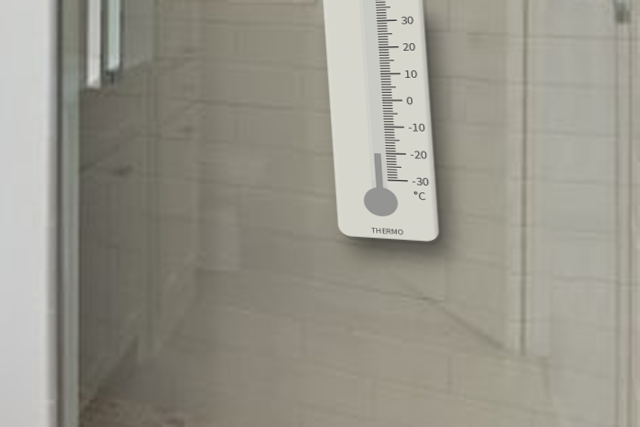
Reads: -20°C
